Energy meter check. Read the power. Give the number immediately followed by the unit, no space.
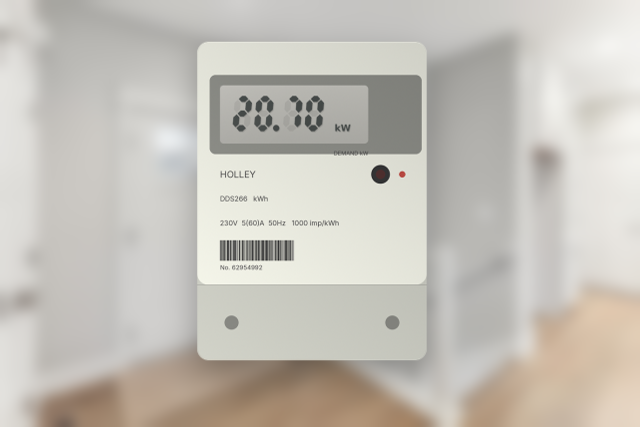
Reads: 20.70kW
